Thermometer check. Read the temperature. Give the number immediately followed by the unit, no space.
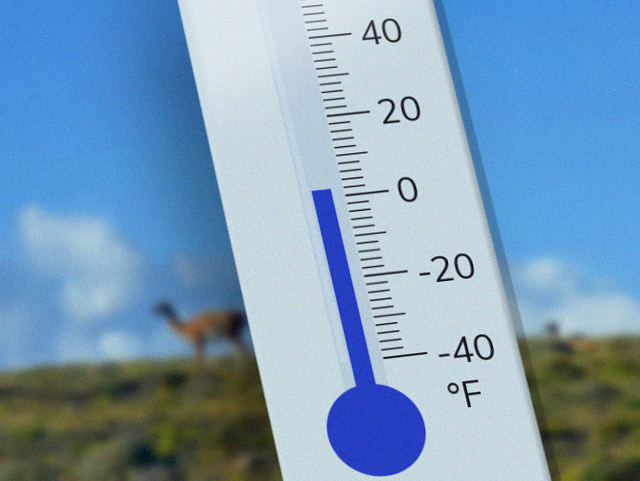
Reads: 2°F
